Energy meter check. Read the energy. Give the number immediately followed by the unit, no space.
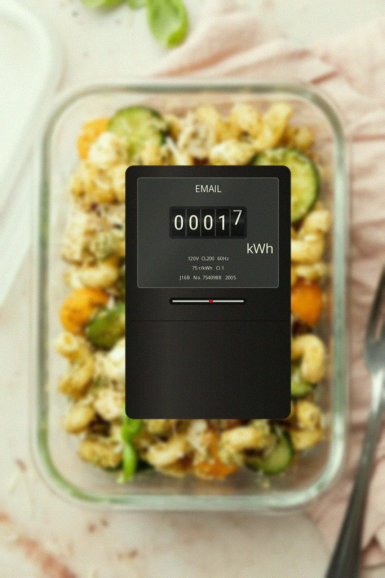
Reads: 17kWh
